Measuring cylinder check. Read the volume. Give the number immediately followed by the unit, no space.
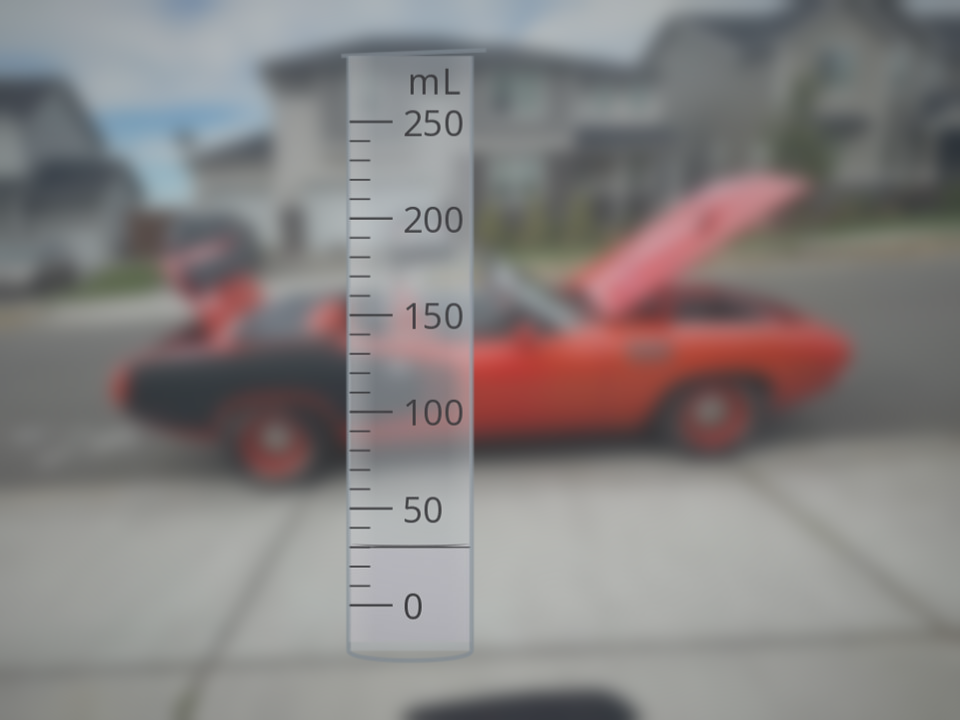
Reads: 30mL
